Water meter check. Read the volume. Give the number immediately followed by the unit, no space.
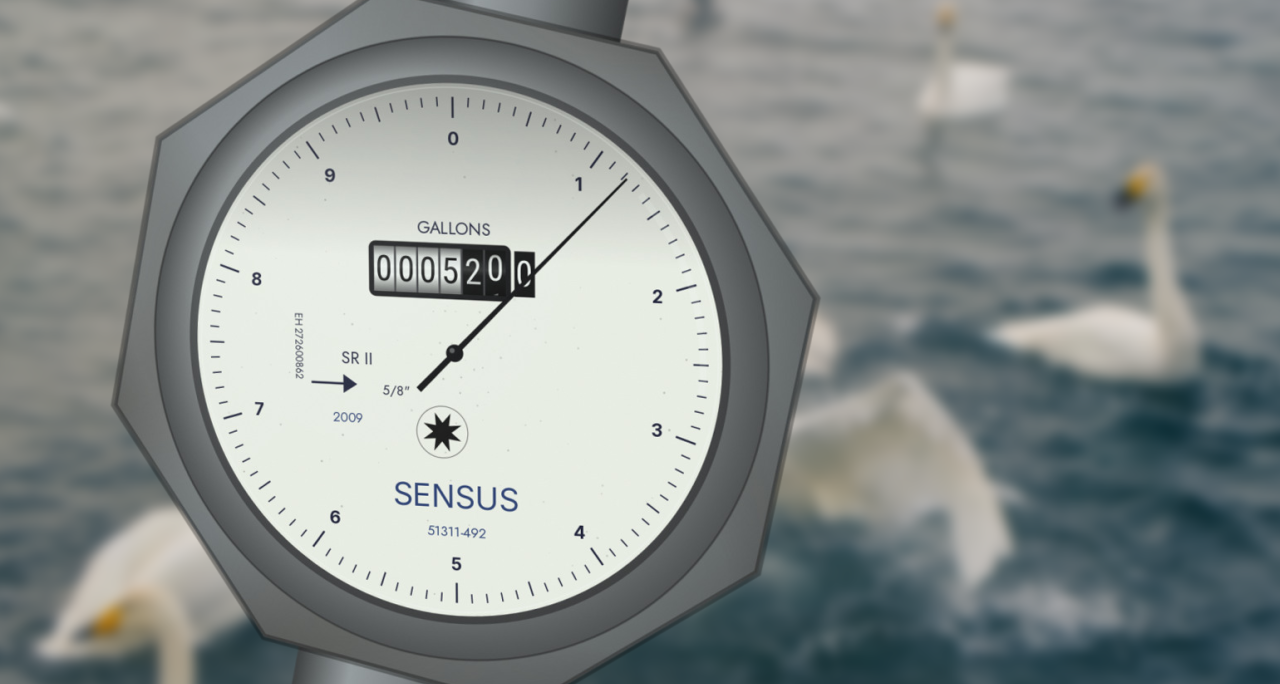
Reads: 5201.2gal
